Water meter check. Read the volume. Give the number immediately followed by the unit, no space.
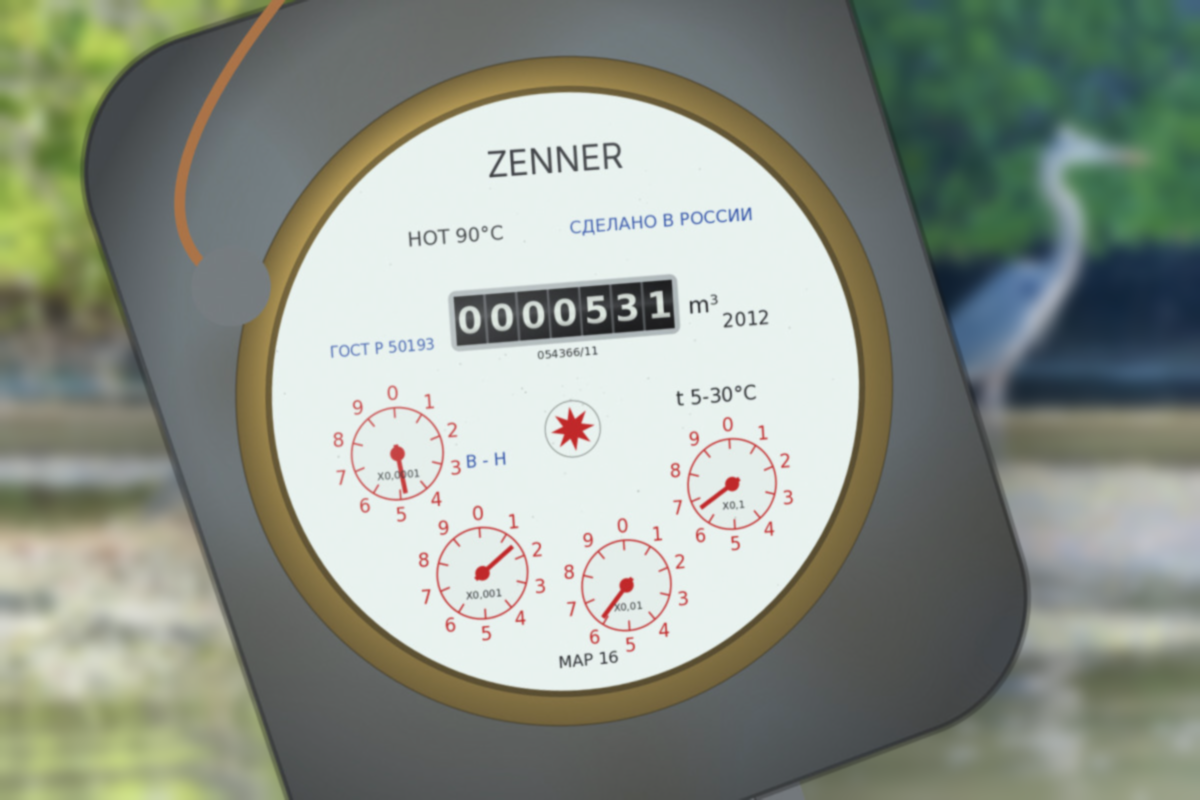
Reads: 531.6614m³
